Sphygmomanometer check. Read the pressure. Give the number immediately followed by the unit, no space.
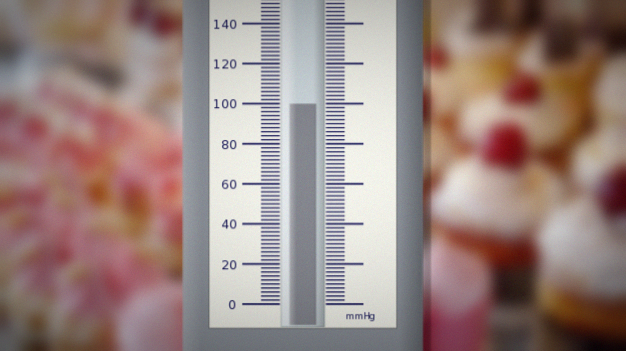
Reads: 100mmHg
